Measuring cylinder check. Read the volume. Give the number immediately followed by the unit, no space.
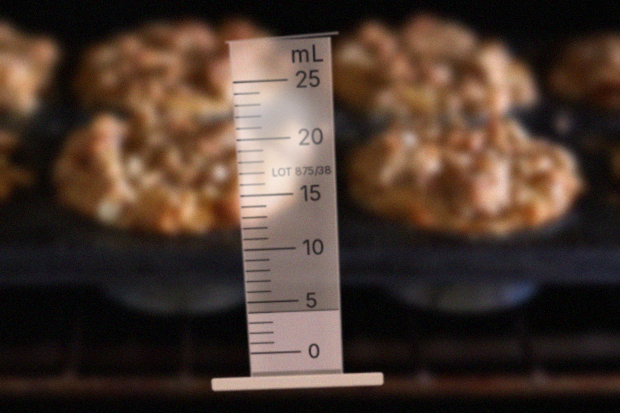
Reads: 4mL
